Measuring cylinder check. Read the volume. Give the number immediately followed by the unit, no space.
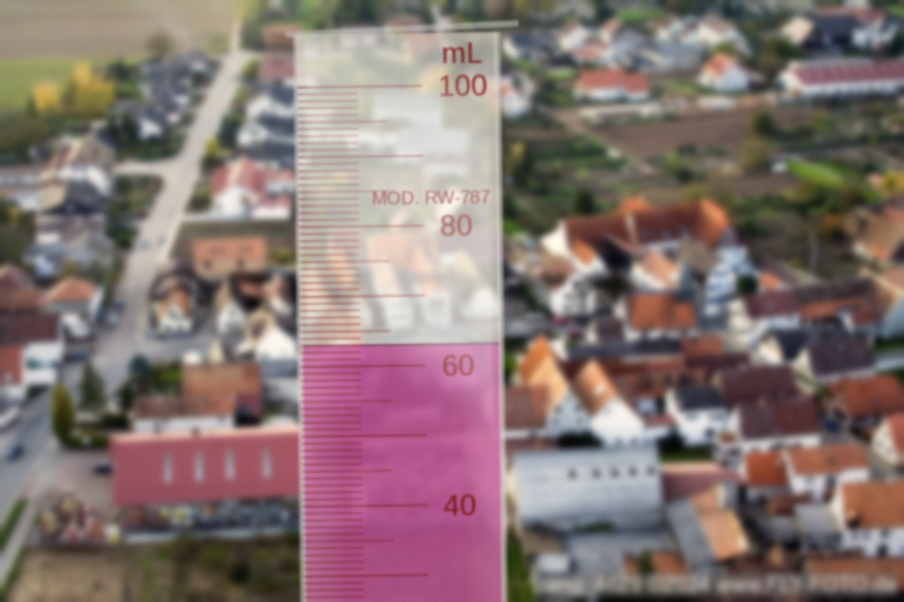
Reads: 63mL
